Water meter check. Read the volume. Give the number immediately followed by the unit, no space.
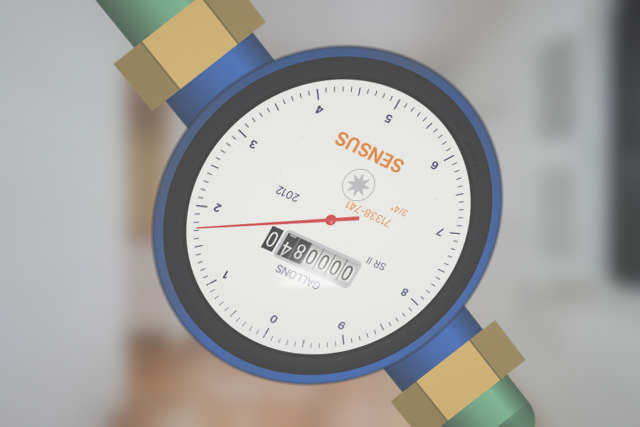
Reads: 841.7gal
